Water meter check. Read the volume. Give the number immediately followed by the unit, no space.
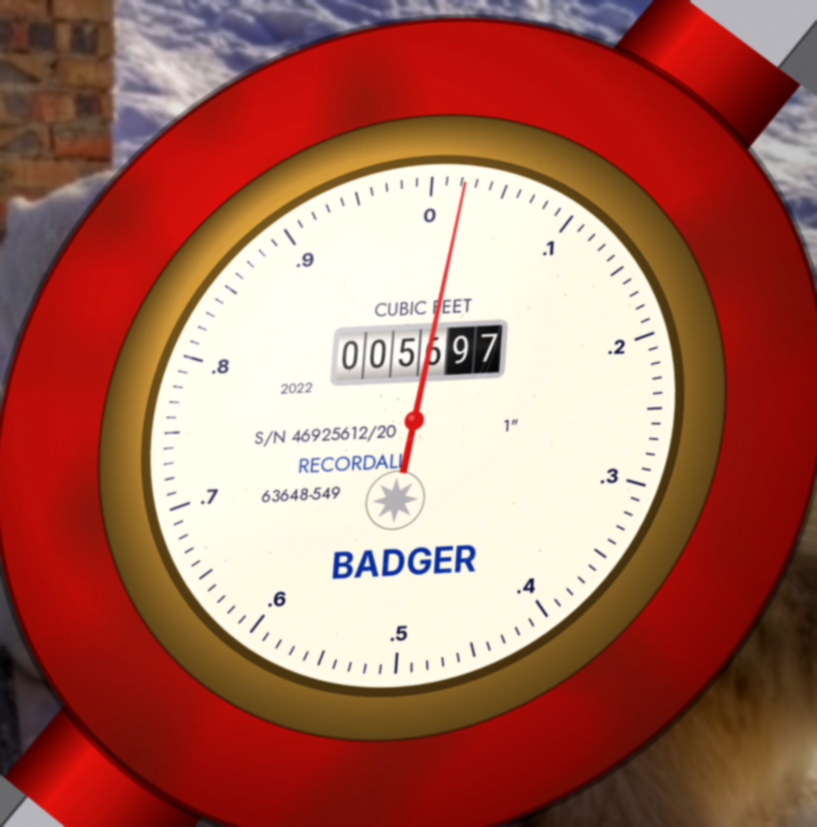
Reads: 5697.02ft³
